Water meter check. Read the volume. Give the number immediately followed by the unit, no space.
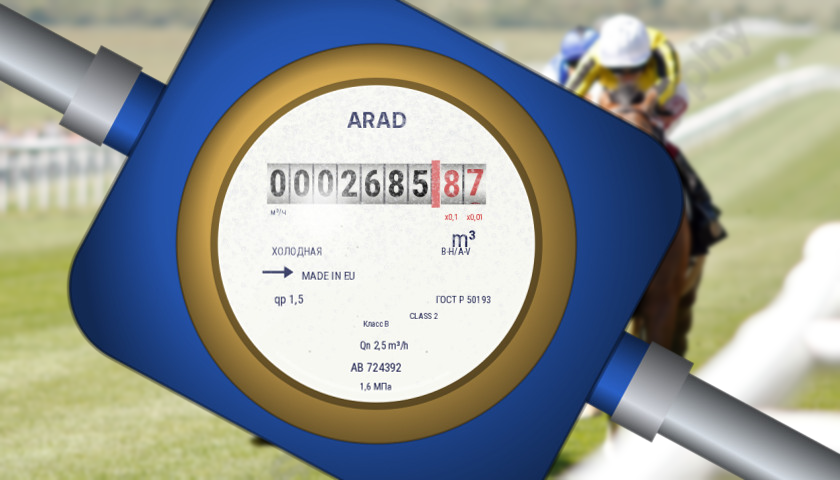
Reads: 2685.87m³
